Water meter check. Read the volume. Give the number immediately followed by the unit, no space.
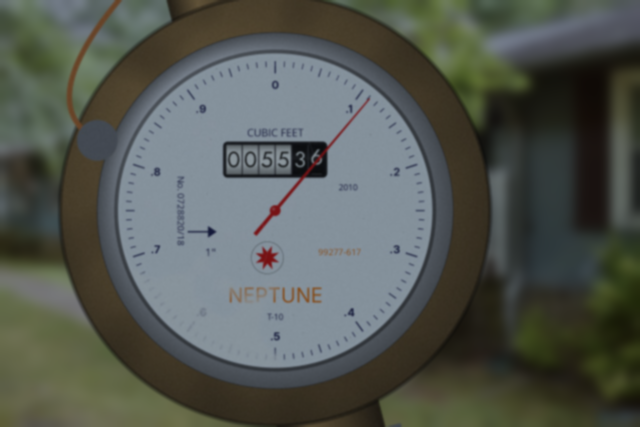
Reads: 5536.11ft³
